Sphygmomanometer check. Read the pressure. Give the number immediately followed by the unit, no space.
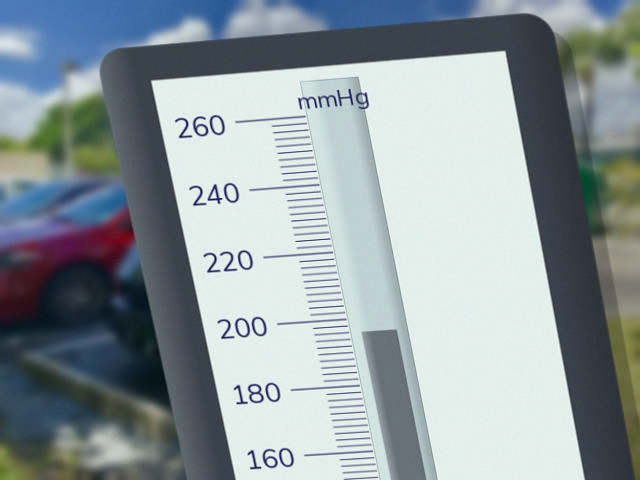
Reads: 196mmHg
